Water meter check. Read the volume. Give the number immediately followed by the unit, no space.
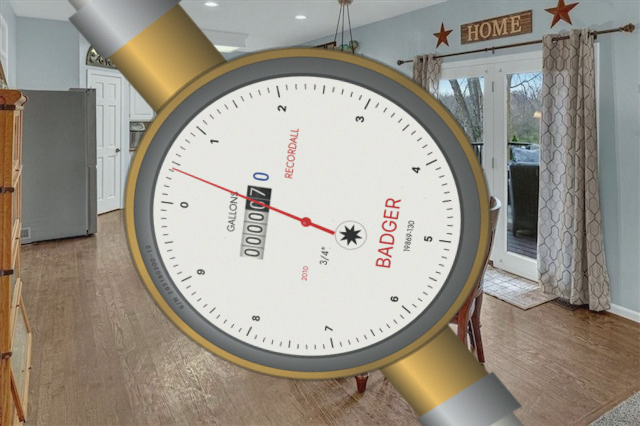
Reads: 70.4gal
